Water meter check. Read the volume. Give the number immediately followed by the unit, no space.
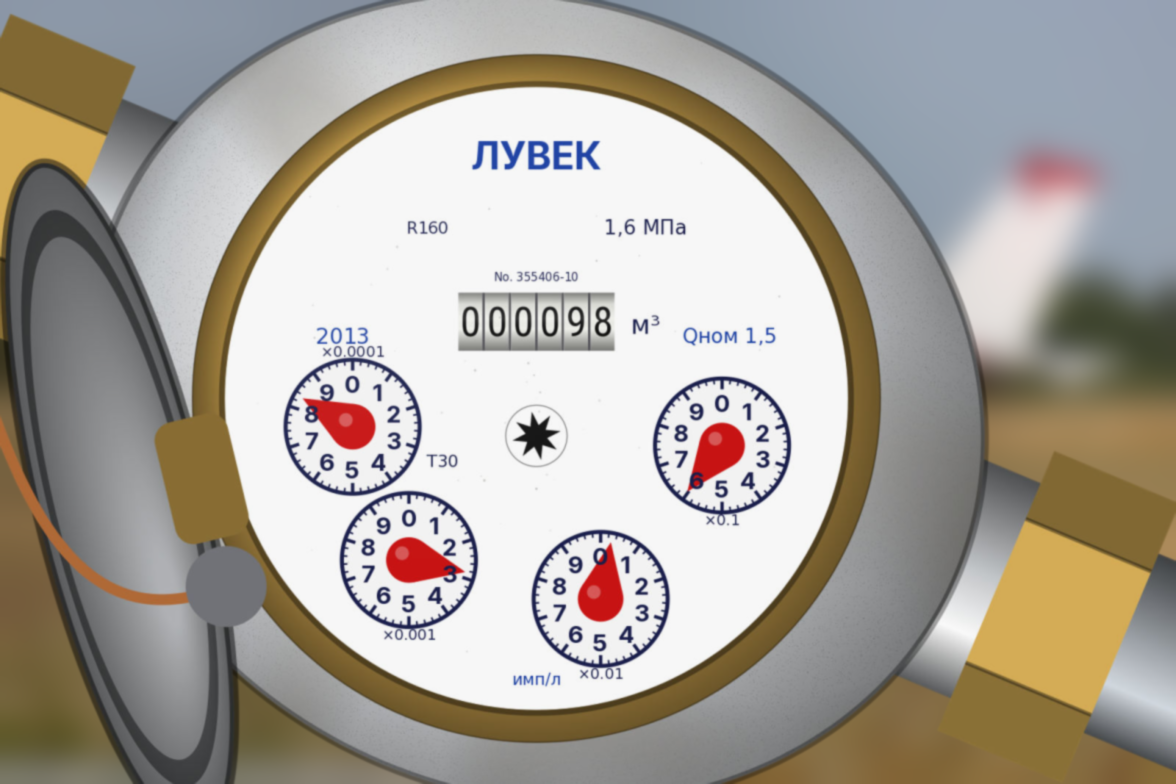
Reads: 98.6028m³
